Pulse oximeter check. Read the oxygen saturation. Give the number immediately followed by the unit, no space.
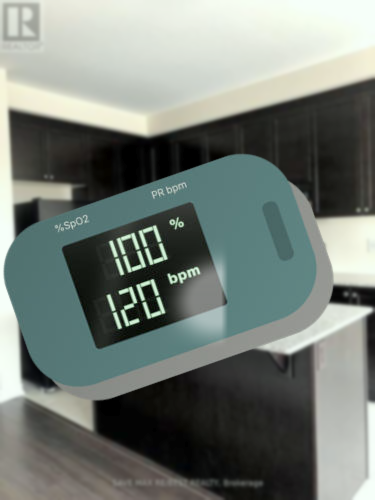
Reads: 100%
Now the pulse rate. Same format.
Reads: 120bpm
